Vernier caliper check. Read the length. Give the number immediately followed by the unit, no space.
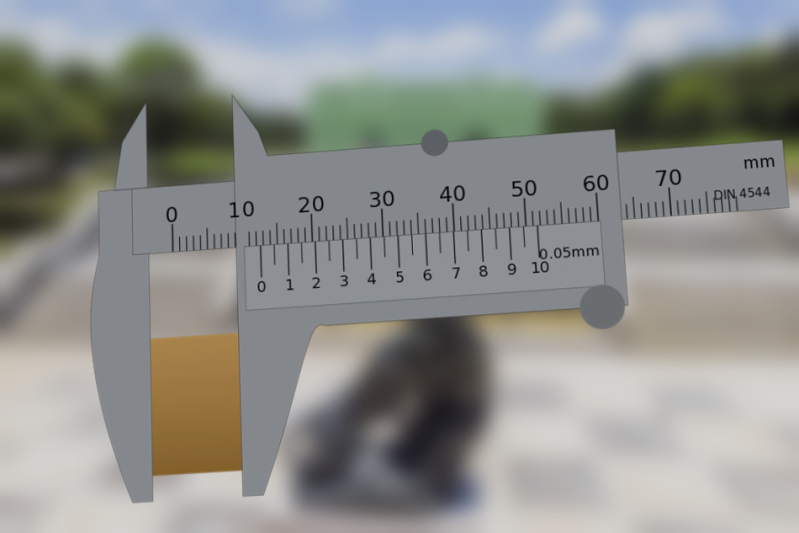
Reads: 12.6mm
